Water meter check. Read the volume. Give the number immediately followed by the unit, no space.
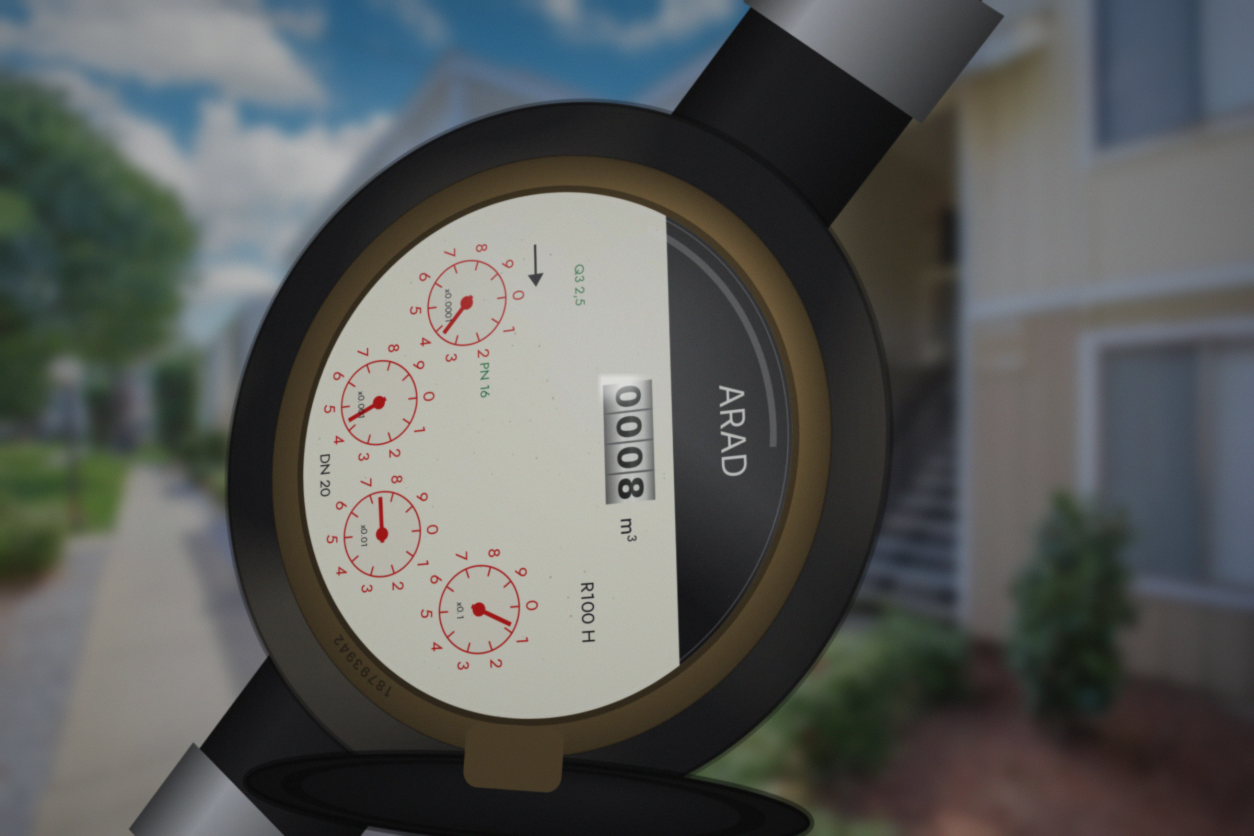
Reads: 8.0743m³
